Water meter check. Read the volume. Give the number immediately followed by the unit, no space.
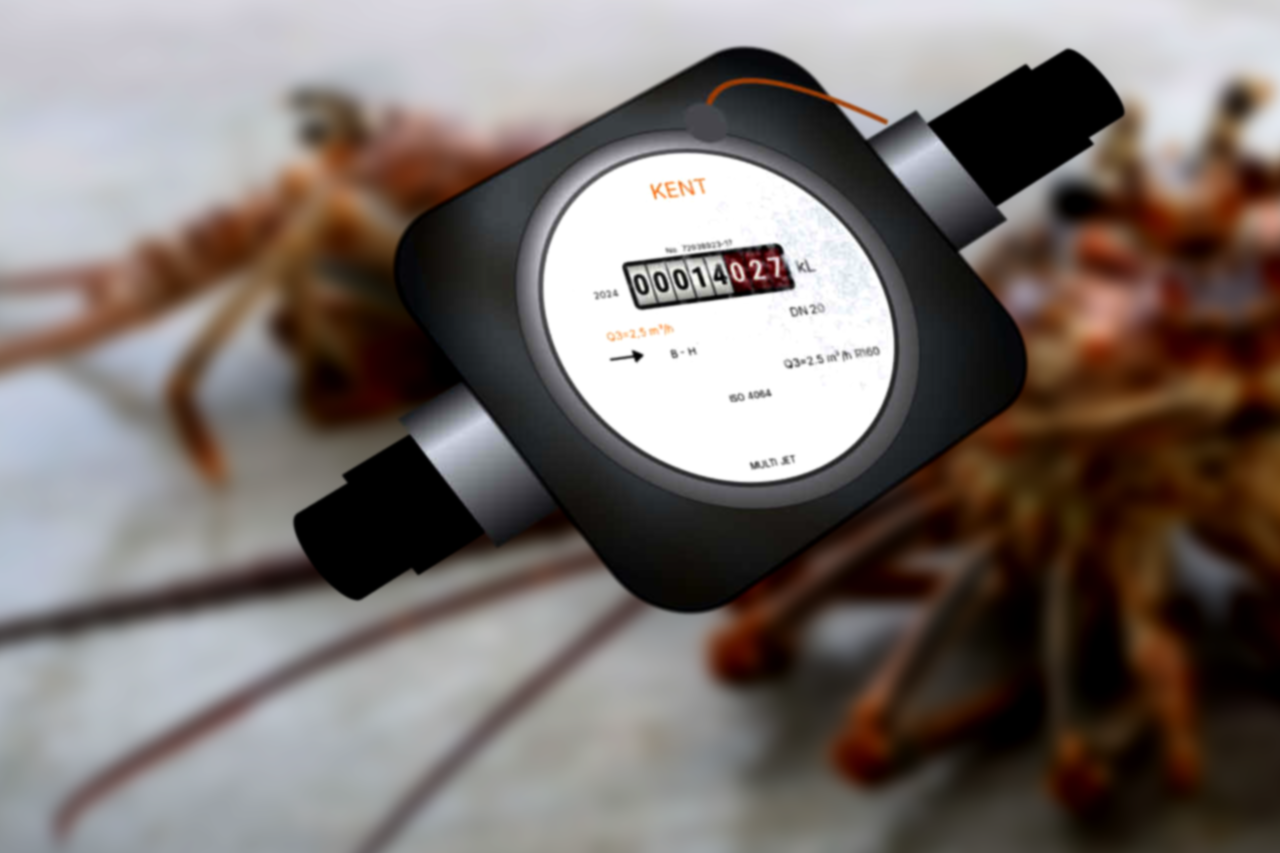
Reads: 14.027kL
